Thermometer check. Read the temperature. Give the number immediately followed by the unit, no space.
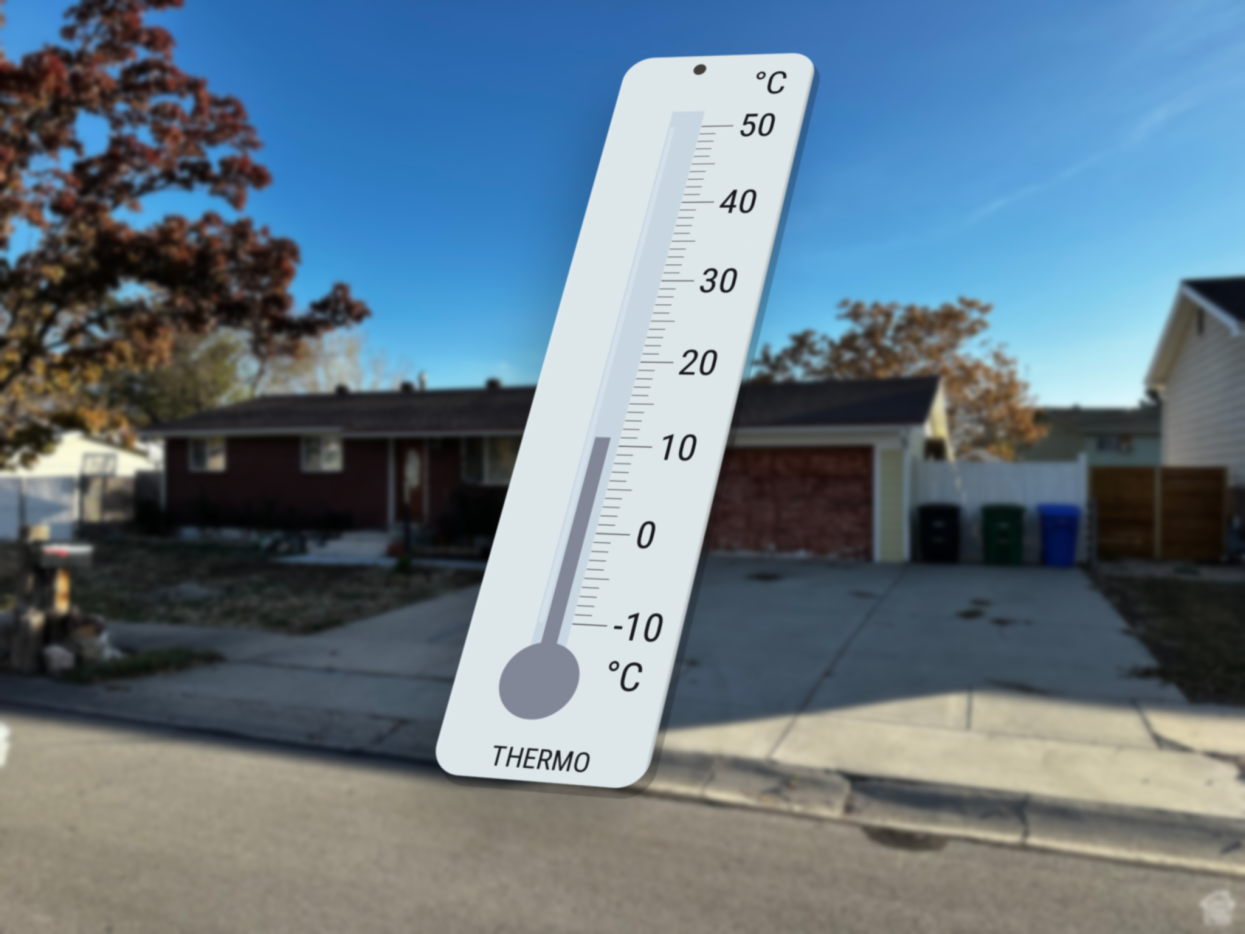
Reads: 11°C
